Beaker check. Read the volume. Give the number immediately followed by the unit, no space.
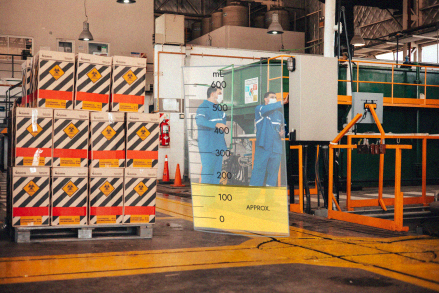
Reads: 150mL
